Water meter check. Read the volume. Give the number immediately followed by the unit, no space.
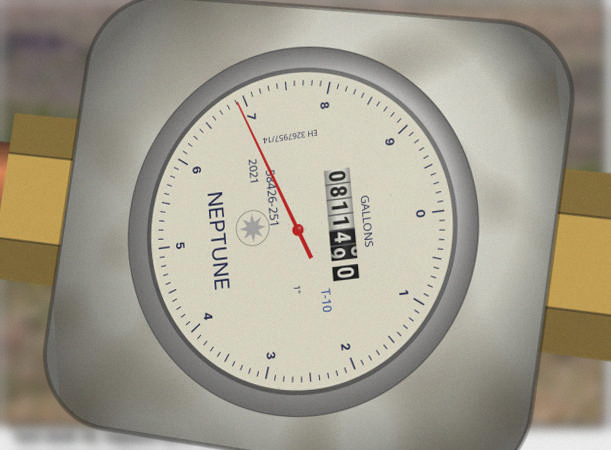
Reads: 811486.9gal
